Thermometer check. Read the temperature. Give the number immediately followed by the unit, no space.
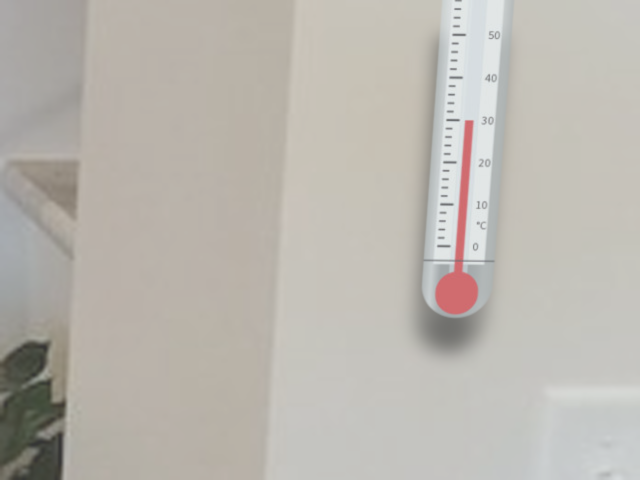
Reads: 30°C
